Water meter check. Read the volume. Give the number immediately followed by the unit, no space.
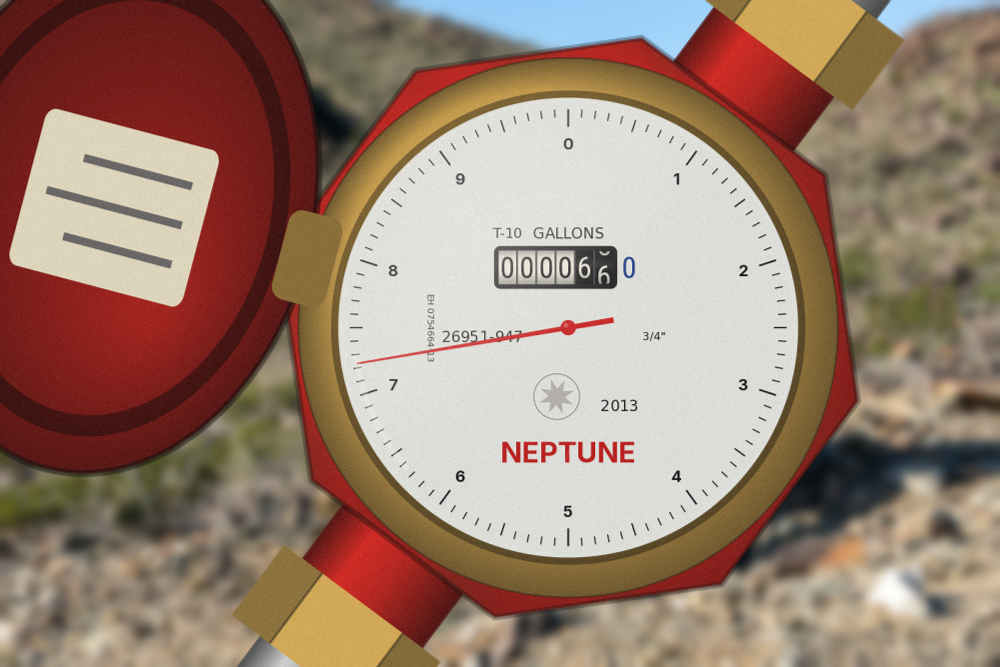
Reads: 657.2gal
